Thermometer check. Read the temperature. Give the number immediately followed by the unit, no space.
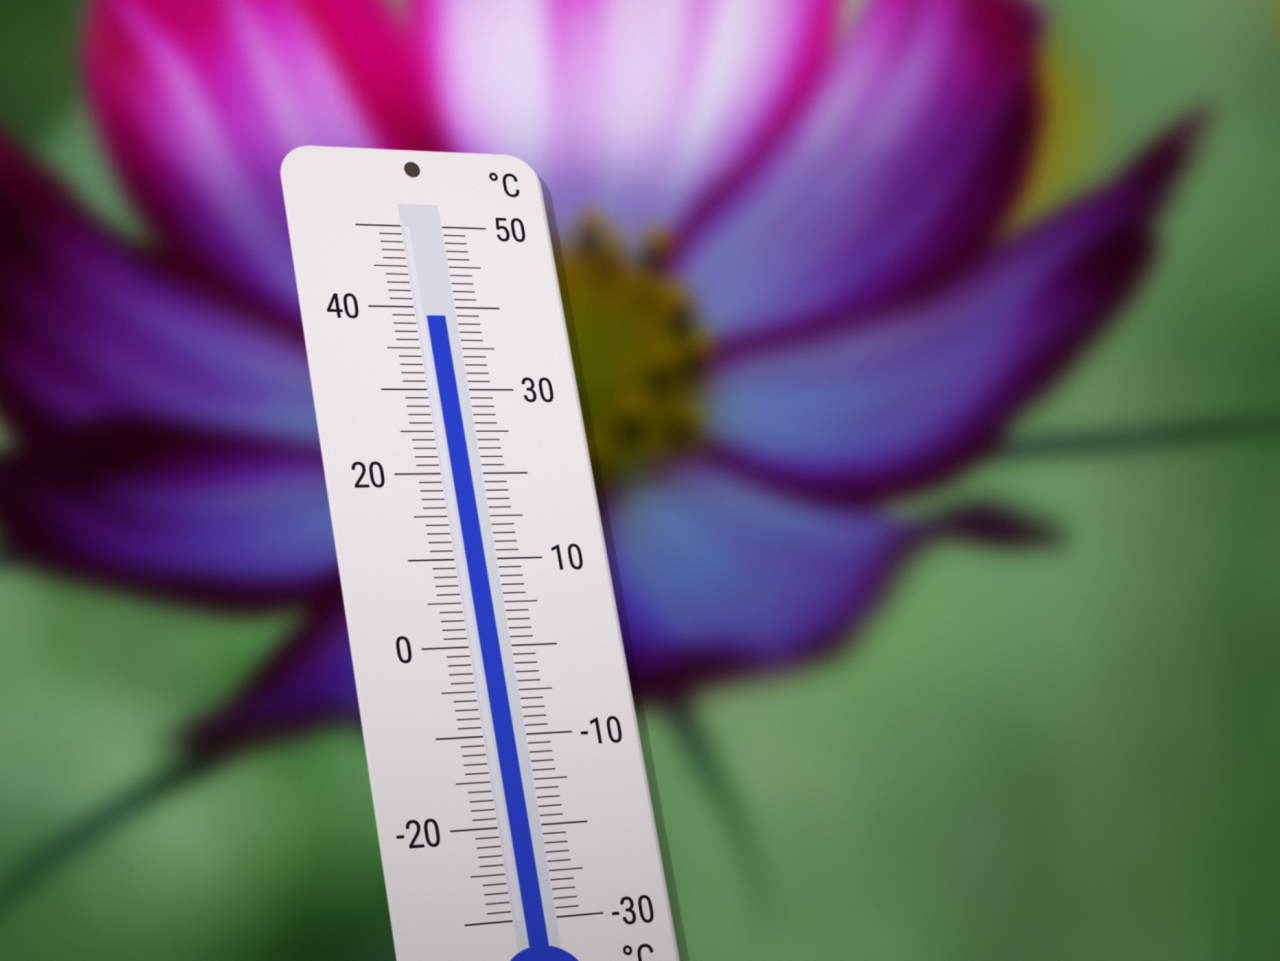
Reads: 39°C
